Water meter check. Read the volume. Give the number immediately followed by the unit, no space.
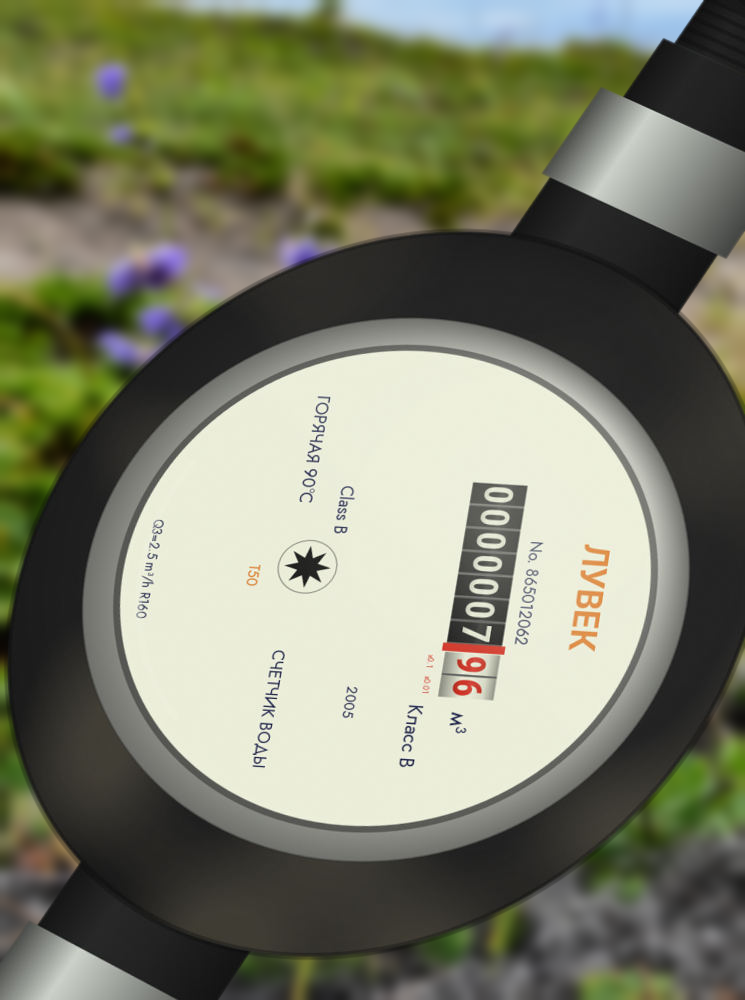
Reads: 7.96m³
